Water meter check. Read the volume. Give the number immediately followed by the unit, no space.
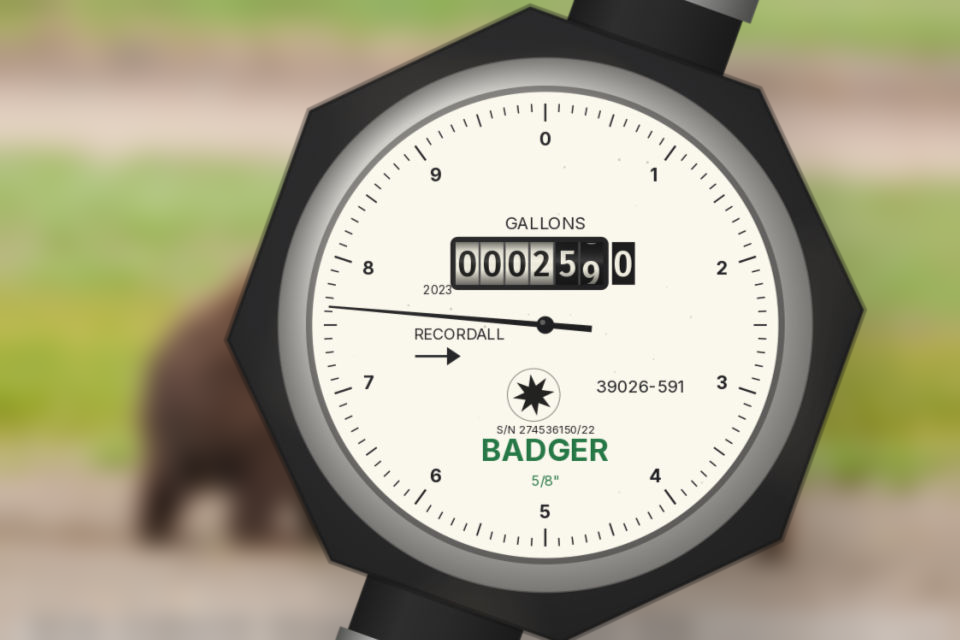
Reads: 2587.6gal
